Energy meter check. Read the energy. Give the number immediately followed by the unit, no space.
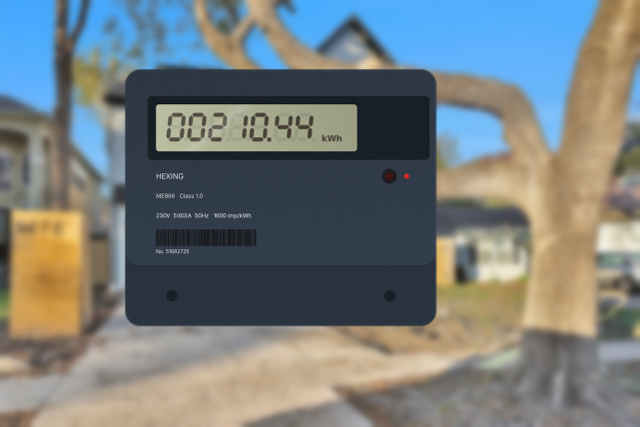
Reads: 210.44kWh
